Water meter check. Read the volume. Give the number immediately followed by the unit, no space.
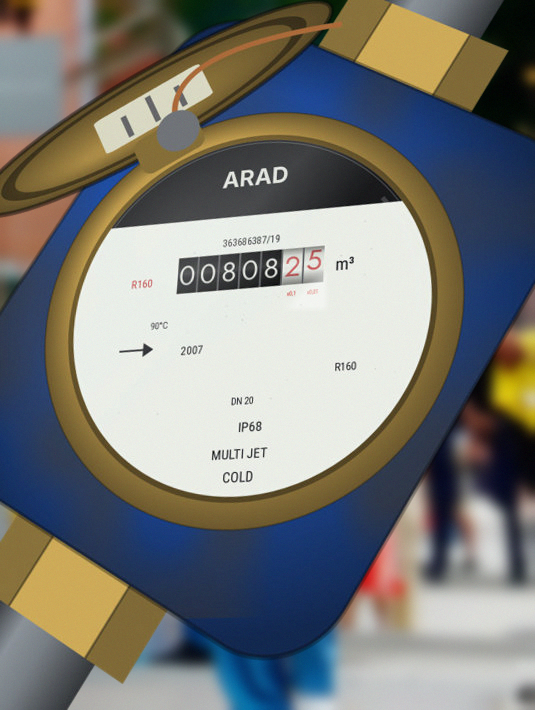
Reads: 808.25m³
